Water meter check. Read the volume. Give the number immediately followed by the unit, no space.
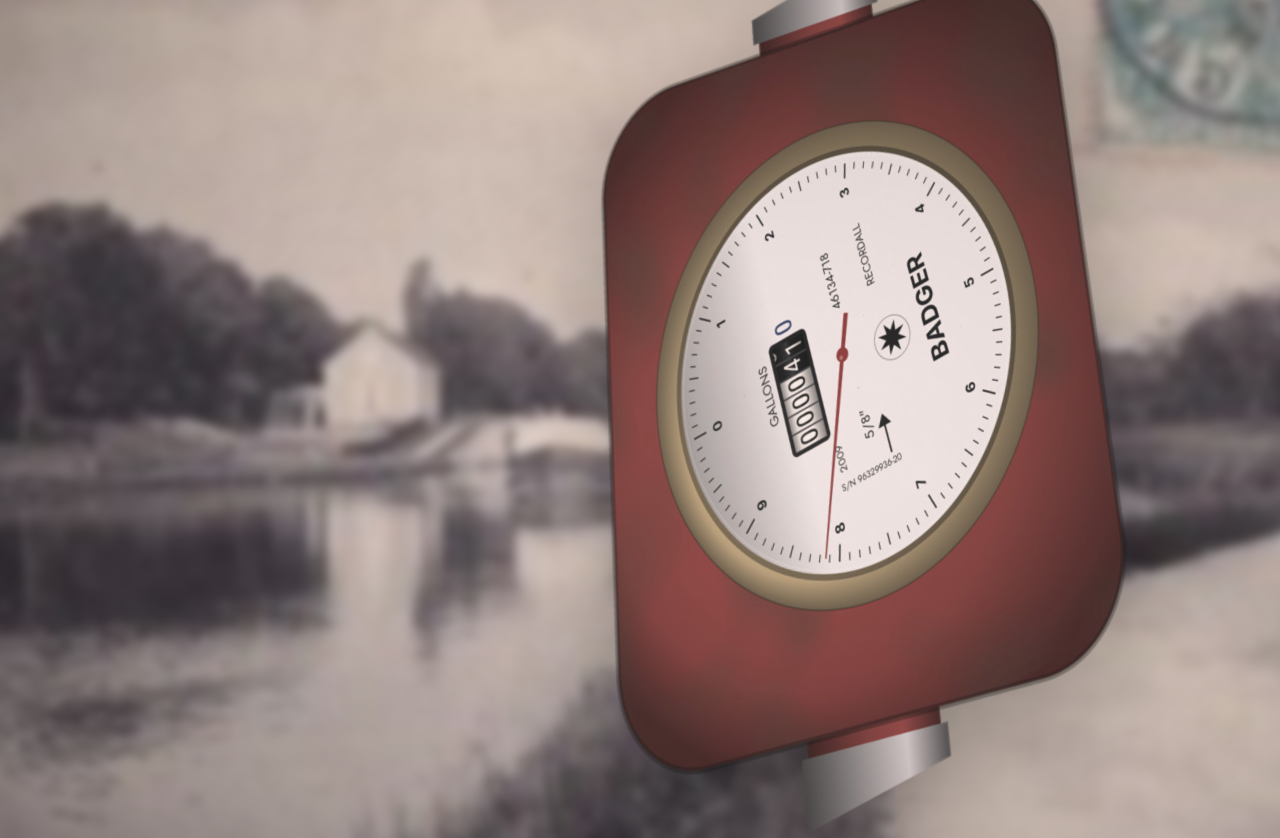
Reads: 408.1gal
